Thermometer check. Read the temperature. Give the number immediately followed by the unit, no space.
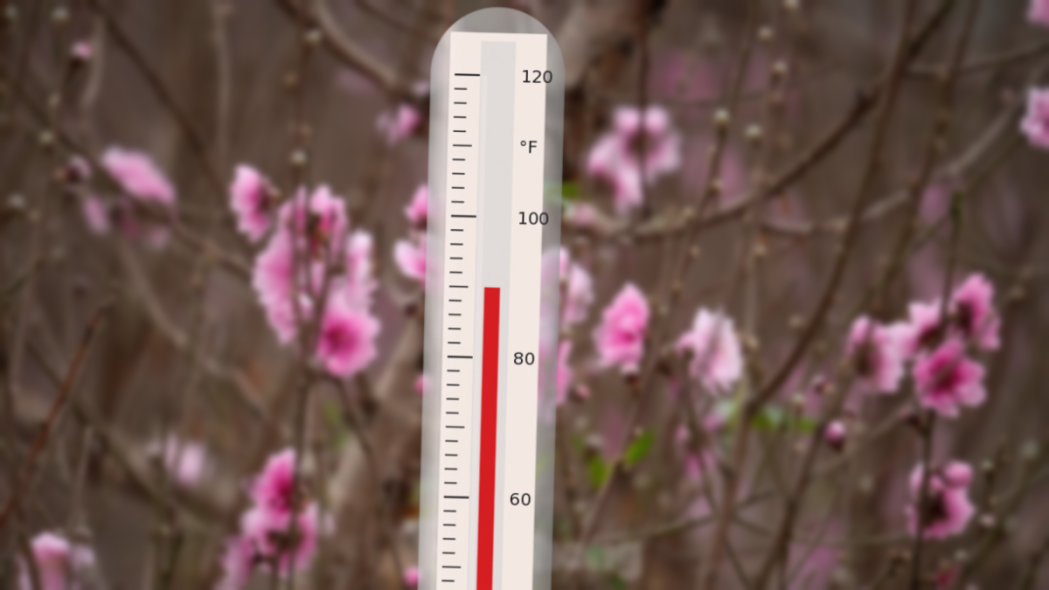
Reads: 90°F
